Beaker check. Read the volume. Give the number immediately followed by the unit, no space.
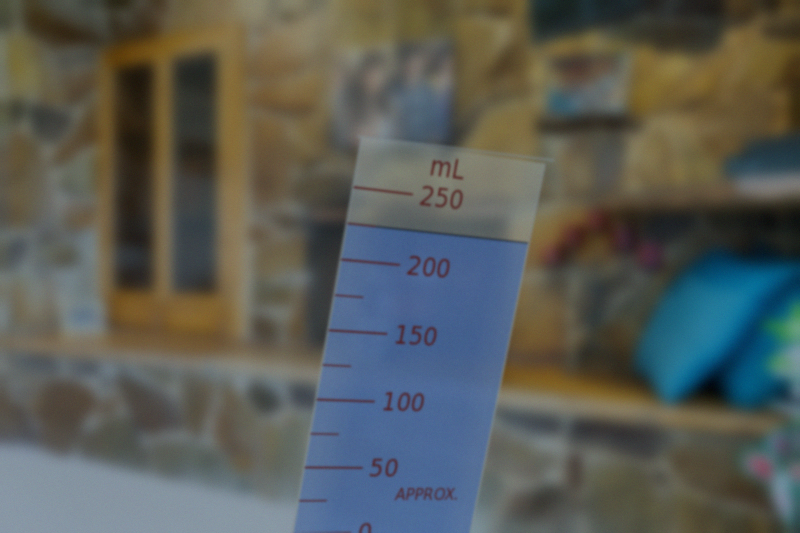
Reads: 225mL
